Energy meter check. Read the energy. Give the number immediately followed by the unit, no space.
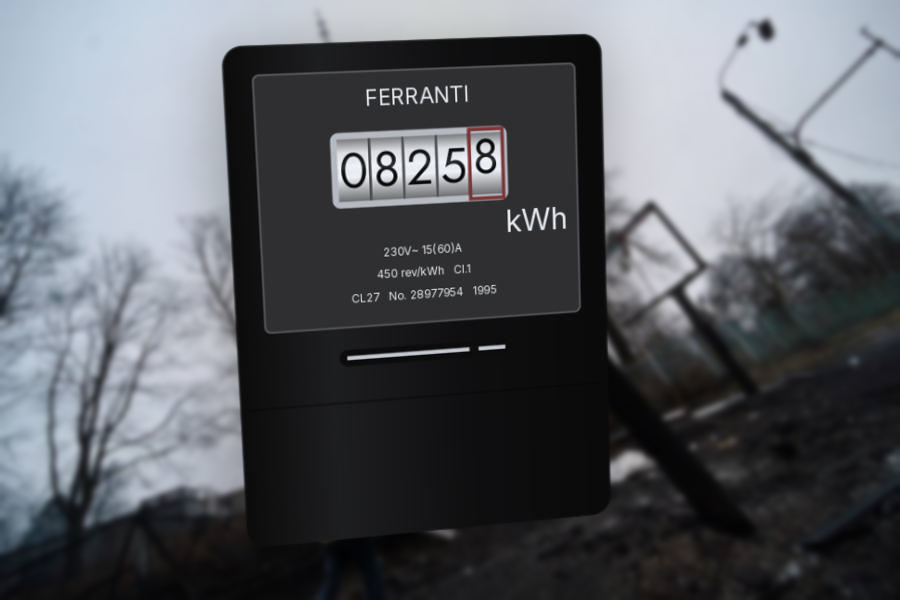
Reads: 825.8kWh
